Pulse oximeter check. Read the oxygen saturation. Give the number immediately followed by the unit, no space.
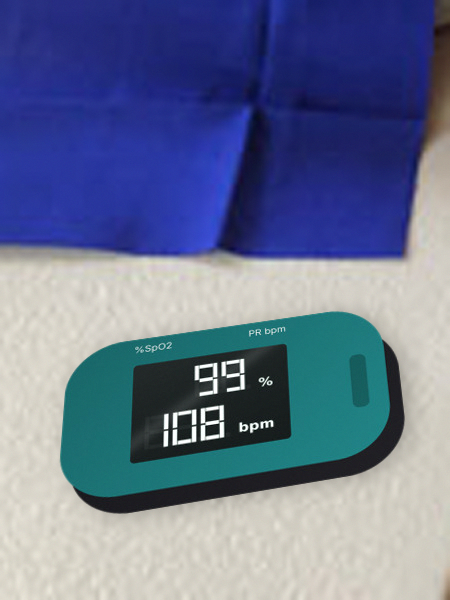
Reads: 99%
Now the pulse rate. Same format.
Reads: 108bpm
